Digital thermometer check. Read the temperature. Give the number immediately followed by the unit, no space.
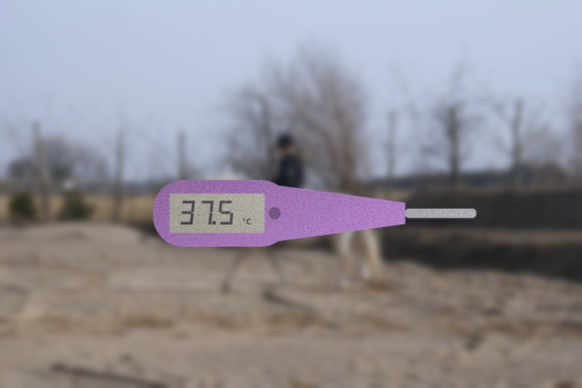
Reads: 37.5°C
